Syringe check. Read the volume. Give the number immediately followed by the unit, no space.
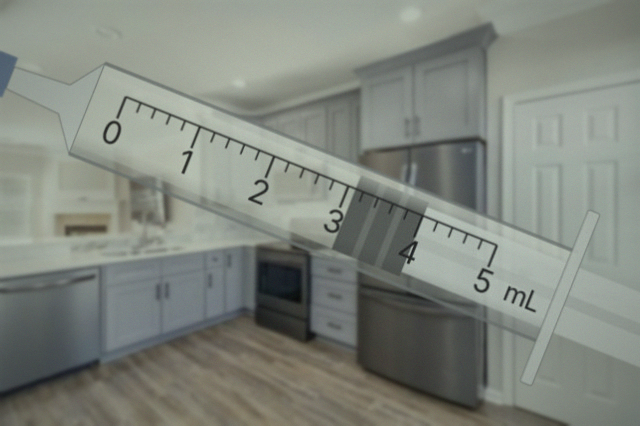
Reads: 3.1mL
